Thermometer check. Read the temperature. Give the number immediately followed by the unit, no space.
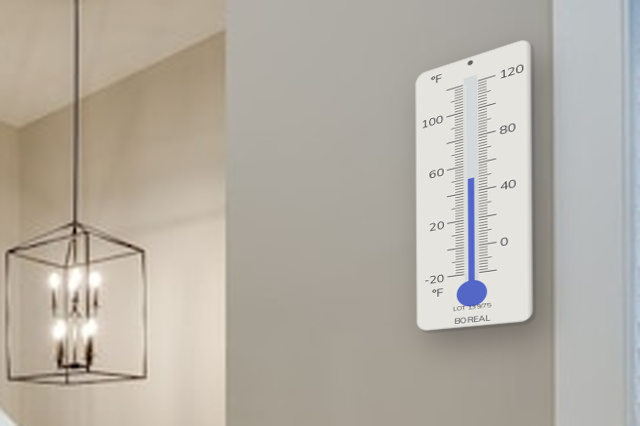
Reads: 50°F
